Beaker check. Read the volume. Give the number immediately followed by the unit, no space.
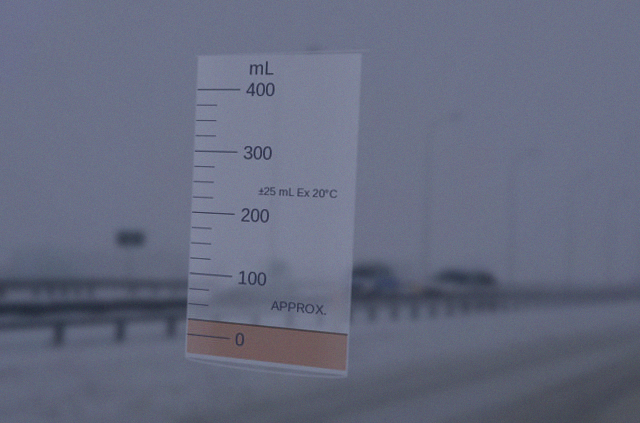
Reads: 25mL
